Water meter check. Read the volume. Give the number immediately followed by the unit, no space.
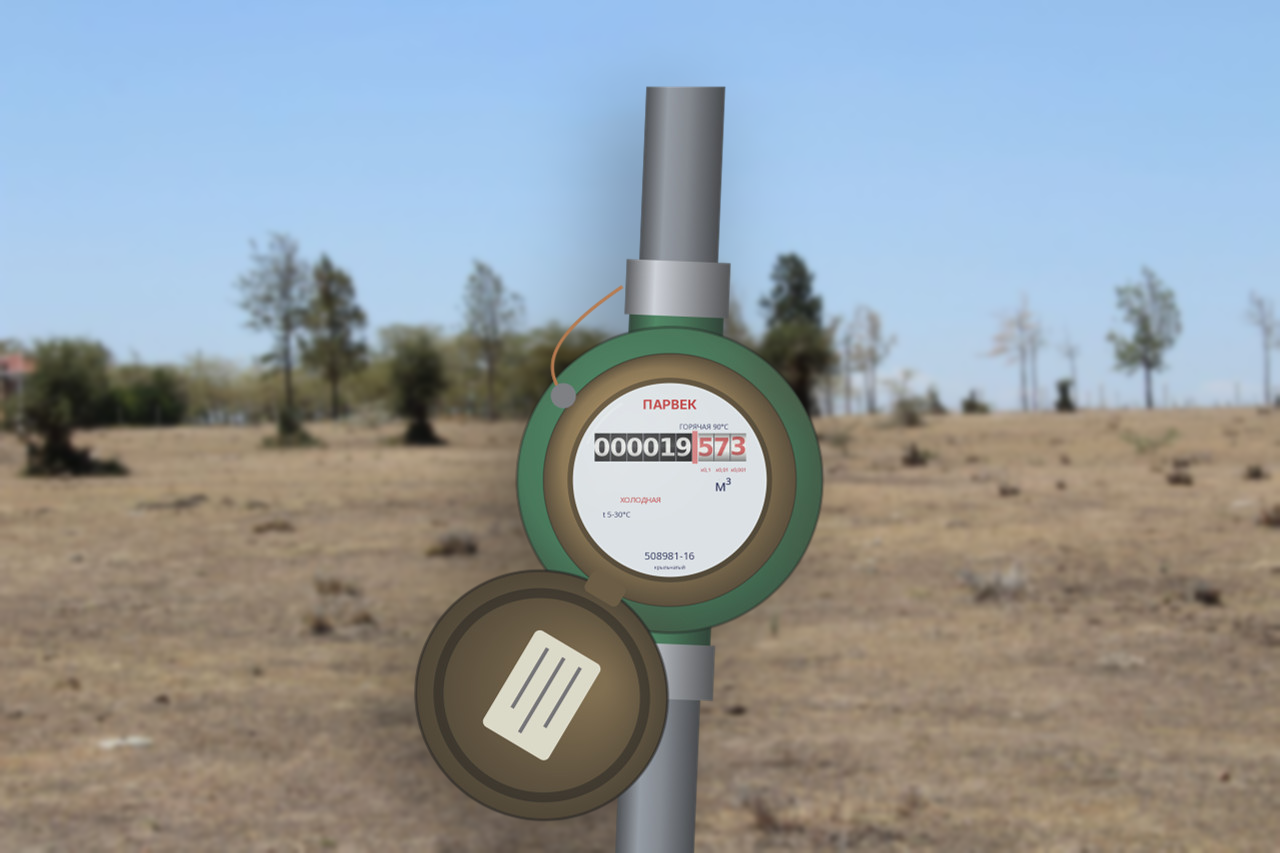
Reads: 19.573m³
